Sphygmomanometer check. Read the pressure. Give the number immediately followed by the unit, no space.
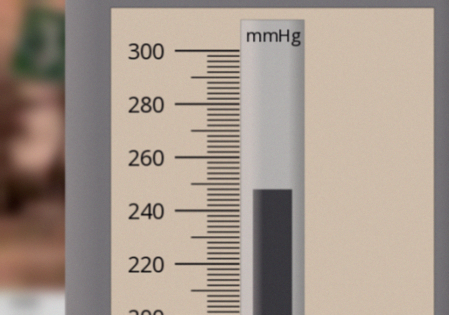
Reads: 248mmHg
